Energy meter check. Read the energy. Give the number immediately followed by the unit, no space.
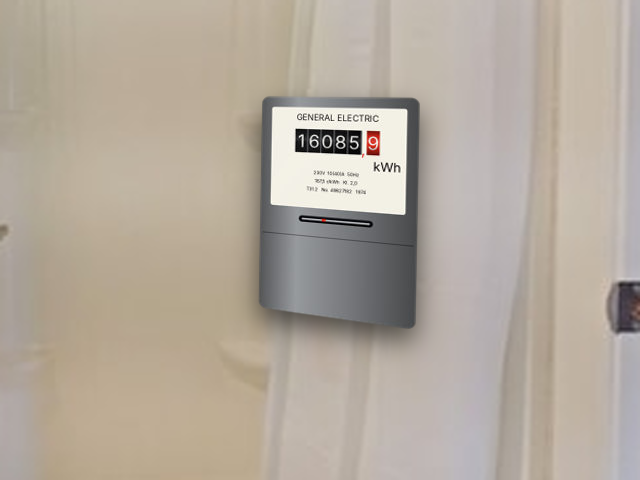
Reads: 16085.9kWh
